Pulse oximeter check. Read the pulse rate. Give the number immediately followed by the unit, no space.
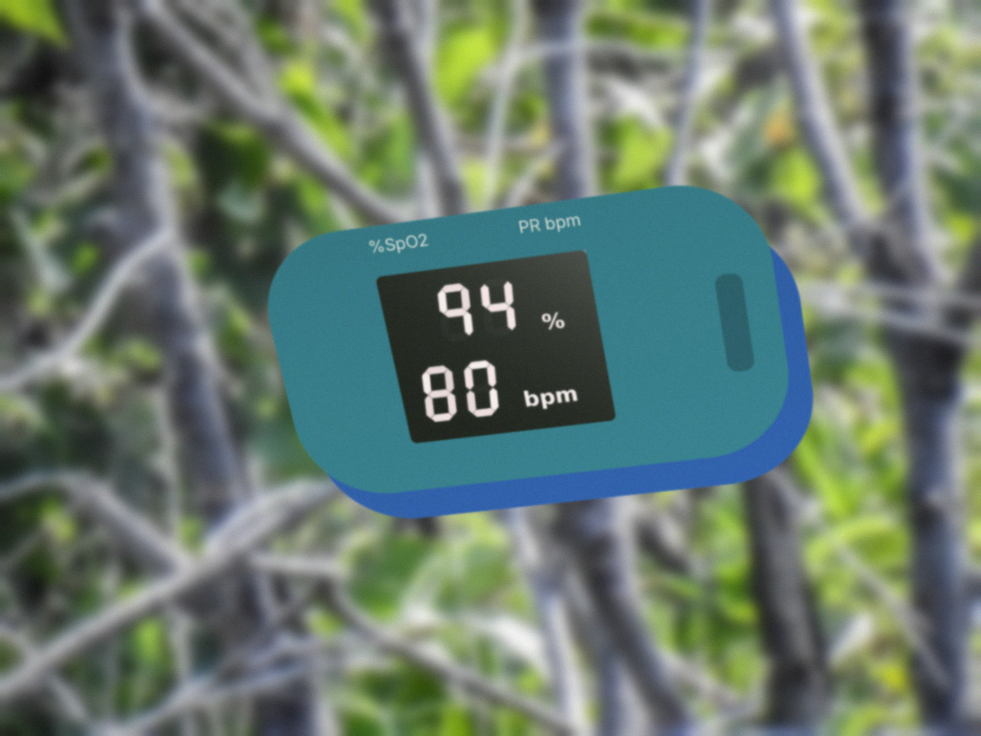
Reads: 80bpm
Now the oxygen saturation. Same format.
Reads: 94%
